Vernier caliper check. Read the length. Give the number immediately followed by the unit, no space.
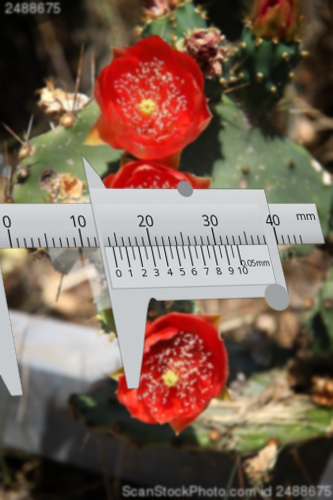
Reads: 14.4mm
